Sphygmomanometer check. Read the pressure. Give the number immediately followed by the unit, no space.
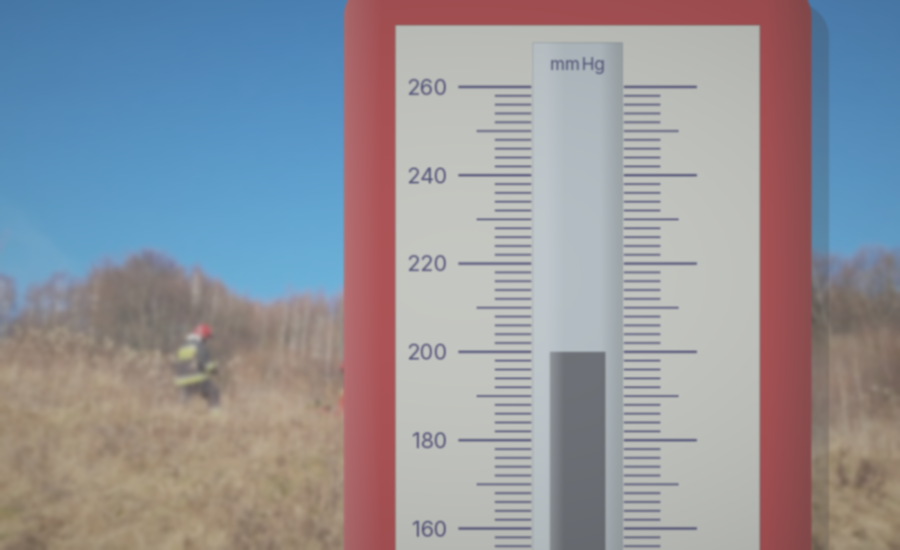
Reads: 200mmHg
